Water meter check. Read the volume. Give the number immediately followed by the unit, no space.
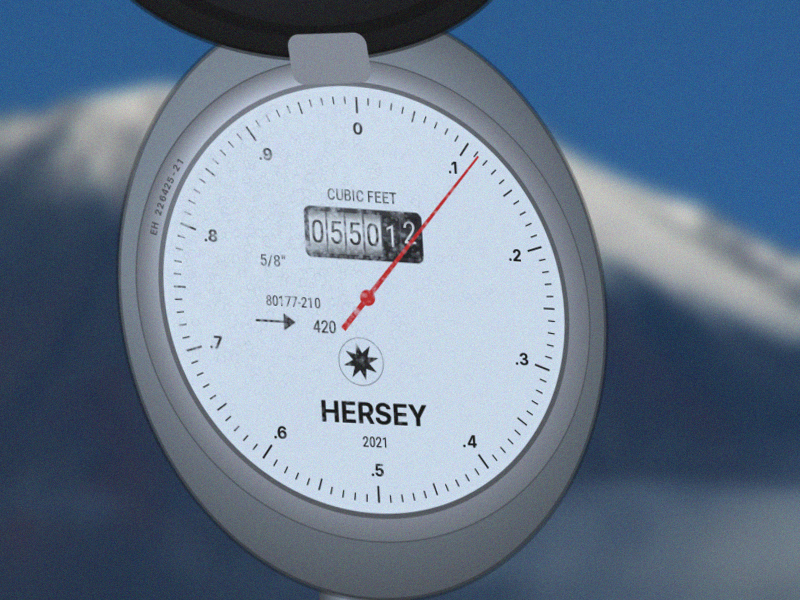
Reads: 55012.11ft³
